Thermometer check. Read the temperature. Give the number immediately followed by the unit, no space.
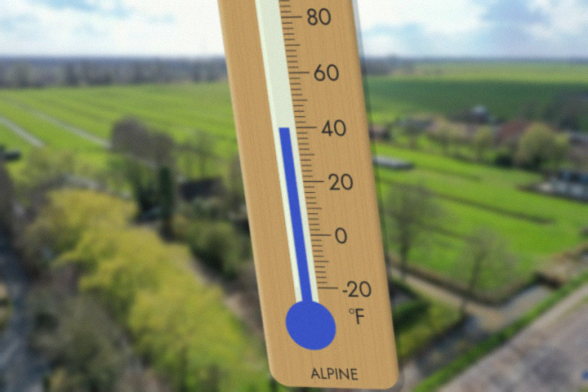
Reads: 40°F
